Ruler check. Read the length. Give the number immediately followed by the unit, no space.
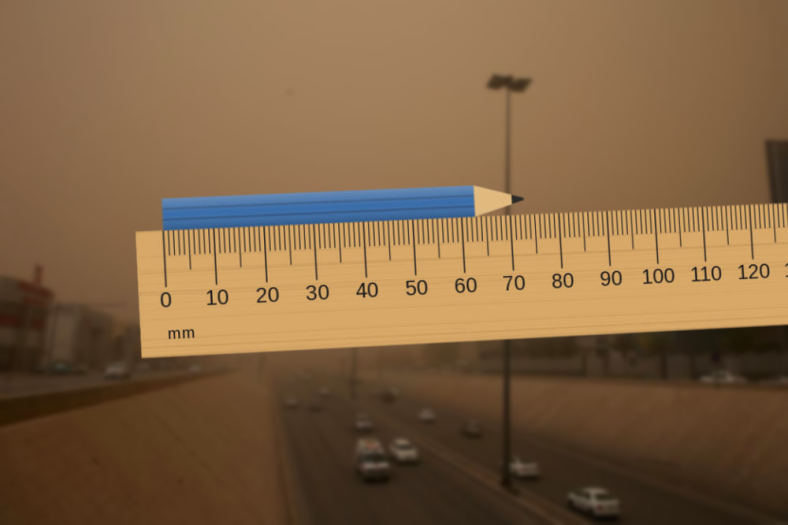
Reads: 73mm
